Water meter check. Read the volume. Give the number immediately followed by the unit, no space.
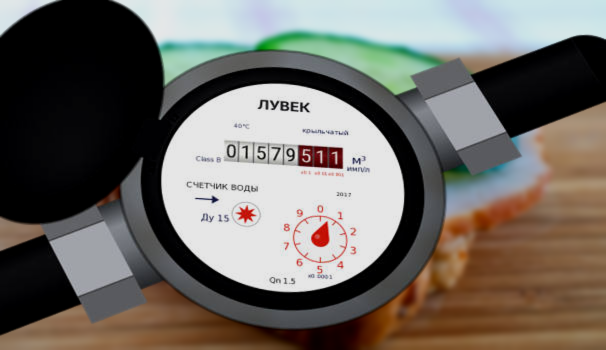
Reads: 1579.5110m³
